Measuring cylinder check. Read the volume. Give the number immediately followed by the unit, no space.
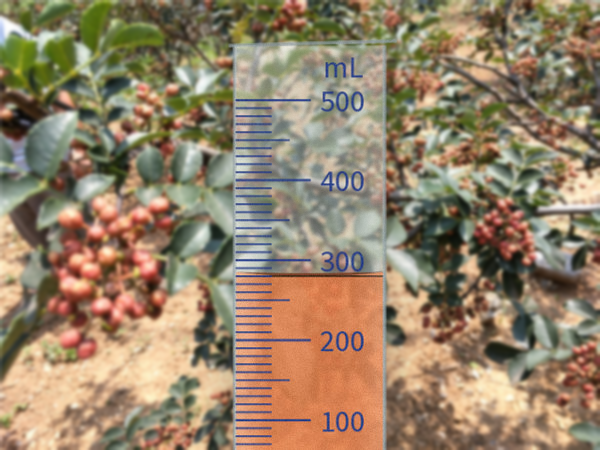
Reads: 280mL
